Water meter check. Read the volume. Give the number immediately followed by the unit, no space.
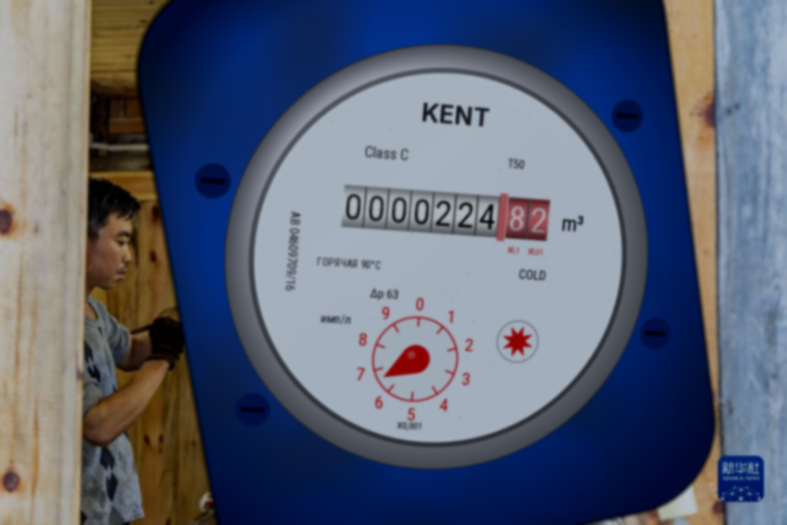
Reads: 224.826m³
